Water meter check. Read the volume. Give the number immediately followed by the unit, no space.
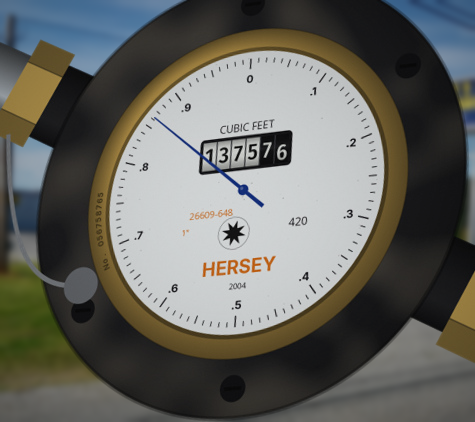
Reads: 137575.86ft³
